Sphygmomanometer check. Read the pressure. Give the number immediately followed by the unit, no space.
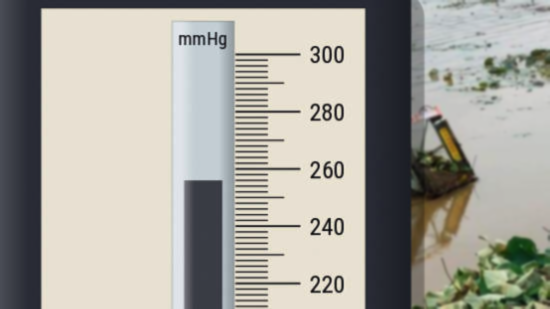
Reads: 256mmHg
